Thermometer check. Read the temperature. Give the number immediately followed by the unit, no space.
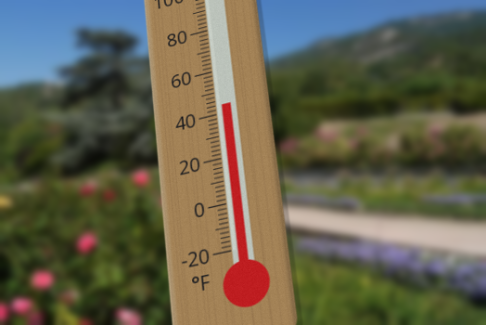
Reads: 44°F
